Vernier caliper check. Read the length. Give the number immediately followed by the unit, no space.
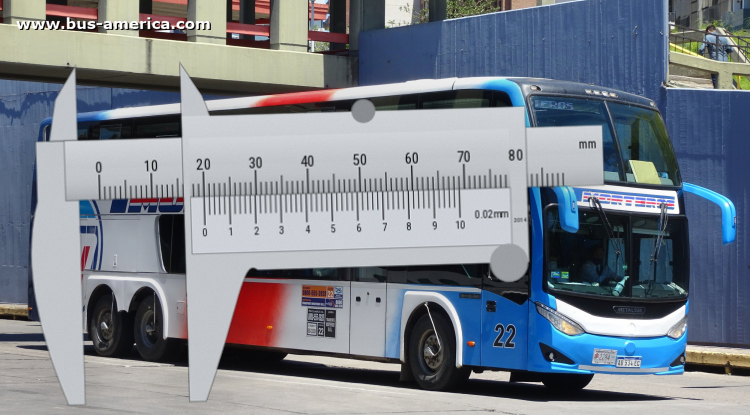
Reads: 20.0mm
